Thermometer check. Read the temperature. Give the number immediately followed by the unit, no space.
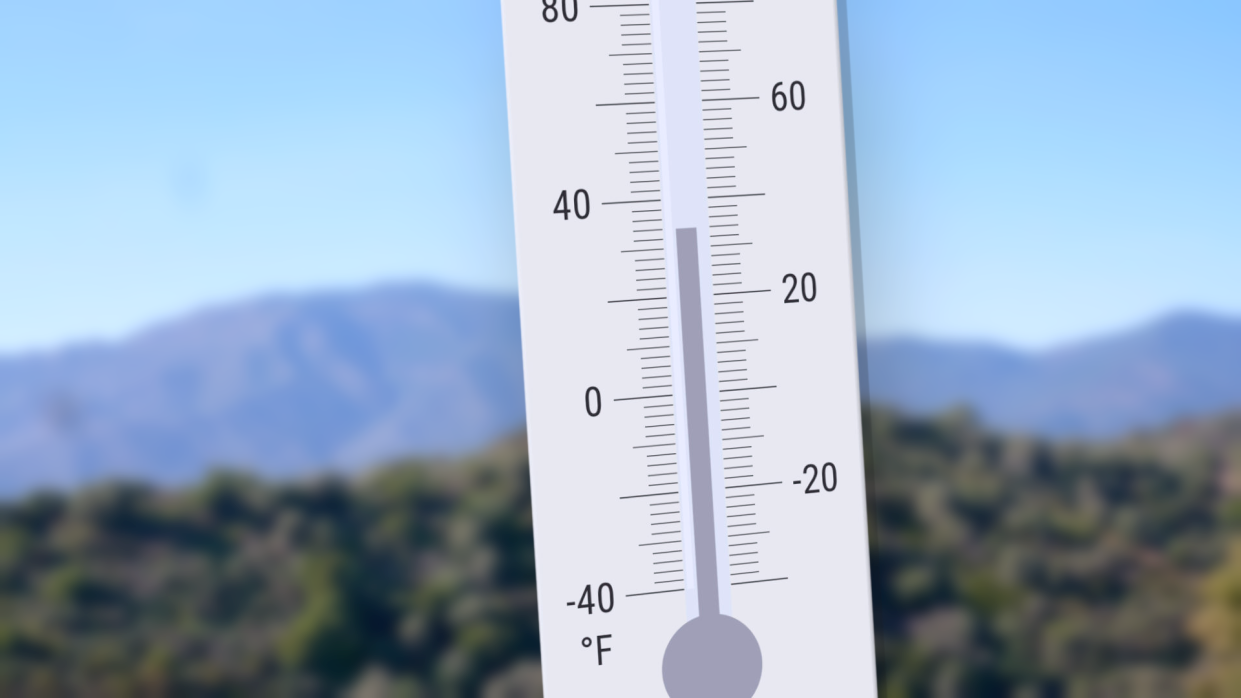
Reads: 34°F
